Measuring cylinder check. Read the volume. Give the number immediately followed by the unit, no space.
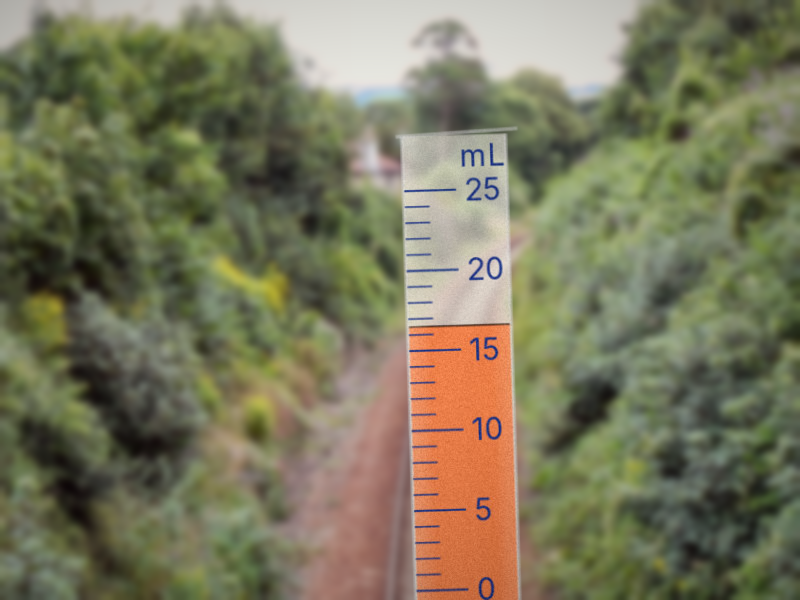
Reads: 16.5mL
